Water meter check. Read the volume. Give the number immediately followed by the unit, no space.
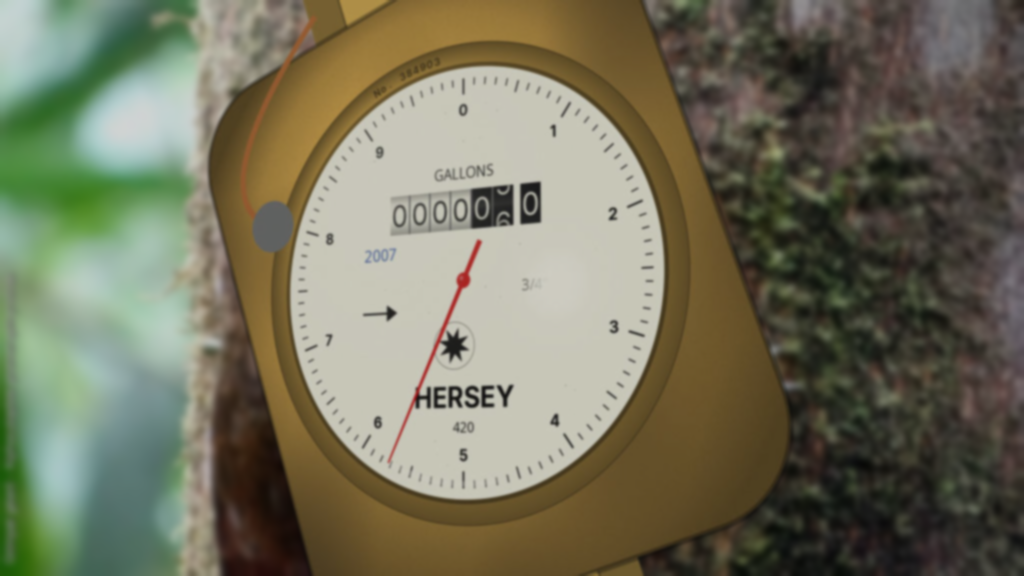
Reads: 55.7gal
